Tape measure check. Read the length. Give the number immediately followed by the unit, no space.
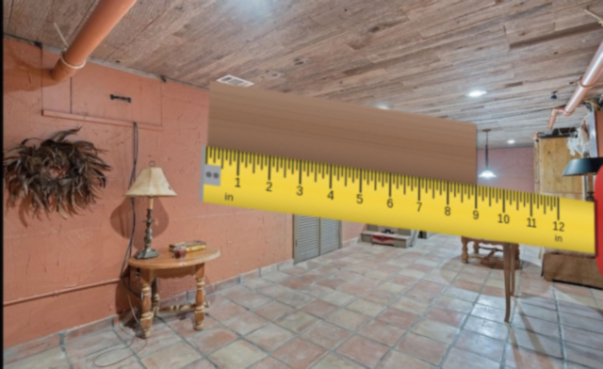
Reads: 9in
